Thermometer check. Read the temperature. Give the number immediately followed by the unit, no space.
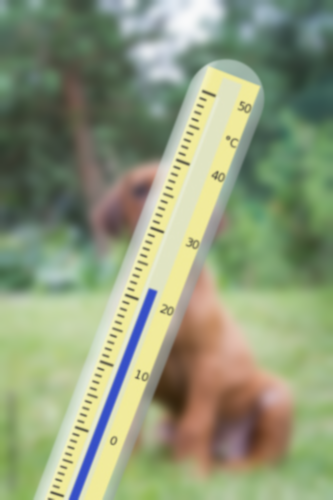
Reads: 22°C
